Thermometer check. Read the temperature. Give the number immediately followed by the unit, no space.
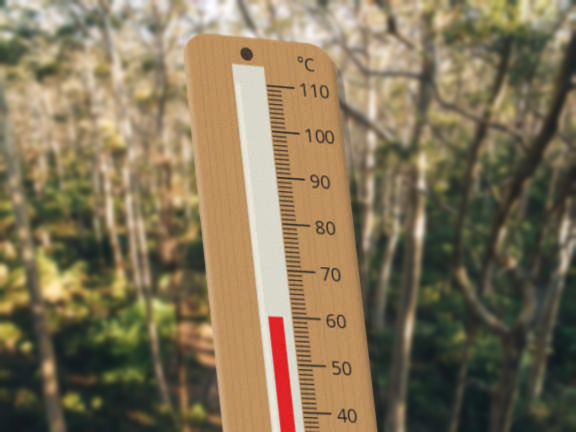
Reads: 60°C
